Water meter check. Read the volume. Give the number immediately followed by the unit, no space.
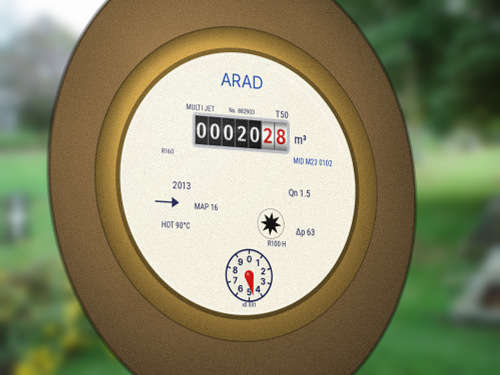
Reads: 20.284m³
